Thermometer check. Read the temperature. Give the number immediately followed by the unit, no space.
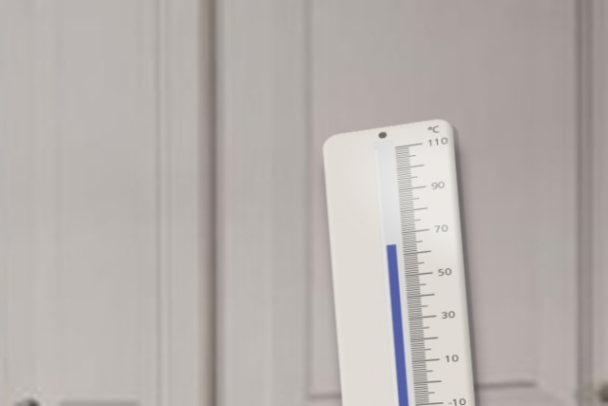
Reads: 65°C
